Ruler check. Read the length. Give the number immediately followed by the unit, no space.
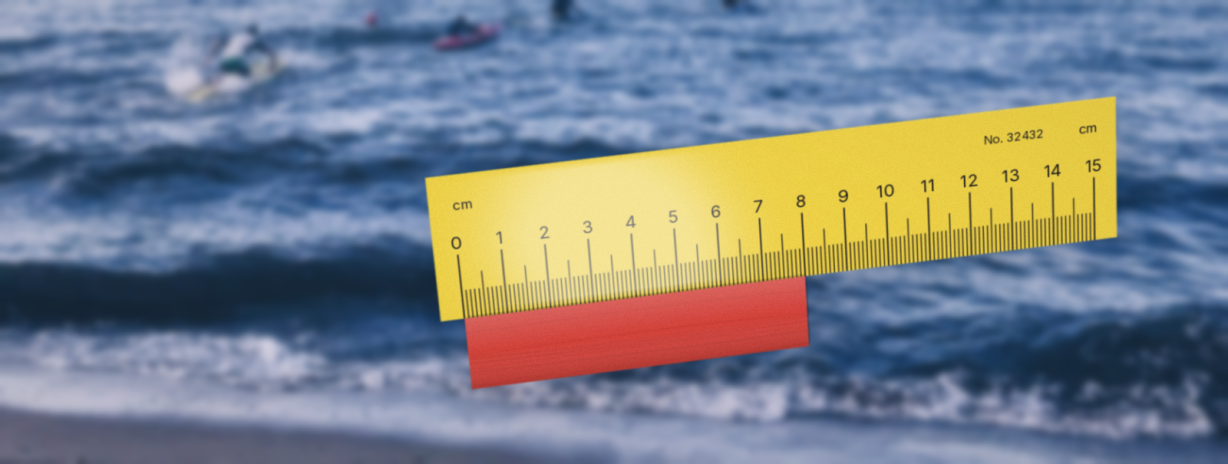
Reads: 8cm
